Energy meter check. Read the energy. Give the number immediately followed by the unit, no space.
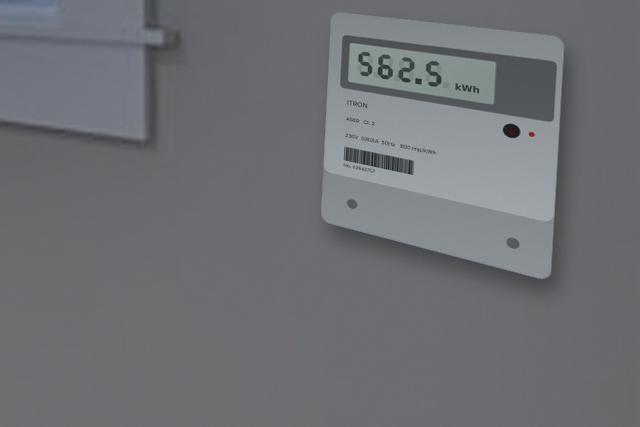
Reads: 562.5kWh
